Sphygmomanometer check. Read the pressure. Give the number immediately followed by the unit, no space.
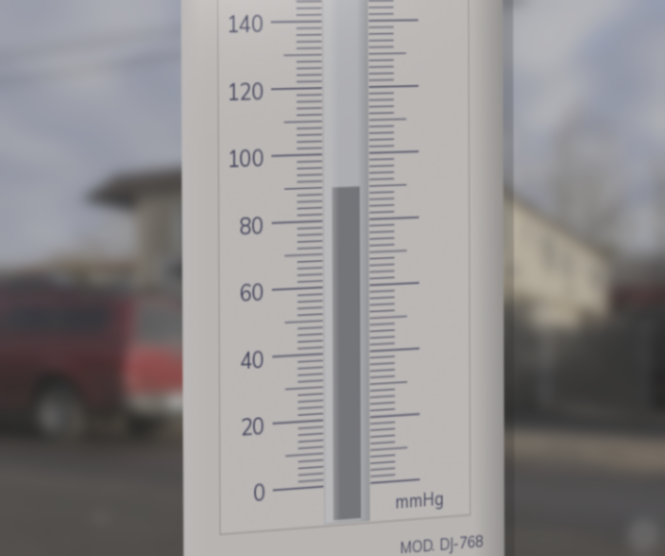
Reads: 90mmHg
